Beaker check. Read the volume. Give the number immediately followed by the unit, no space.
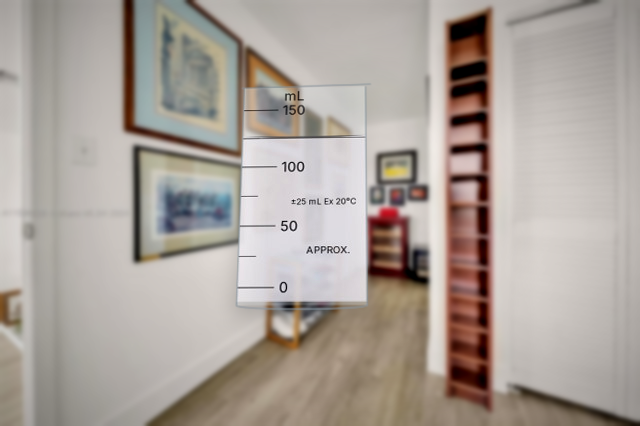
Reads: 125mL
